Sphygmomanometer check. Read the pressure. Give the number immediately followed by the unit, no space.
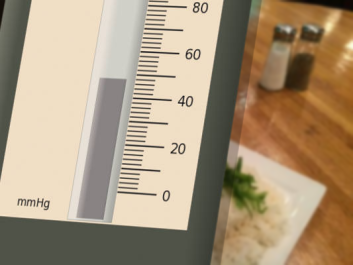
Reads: 48mmHg
